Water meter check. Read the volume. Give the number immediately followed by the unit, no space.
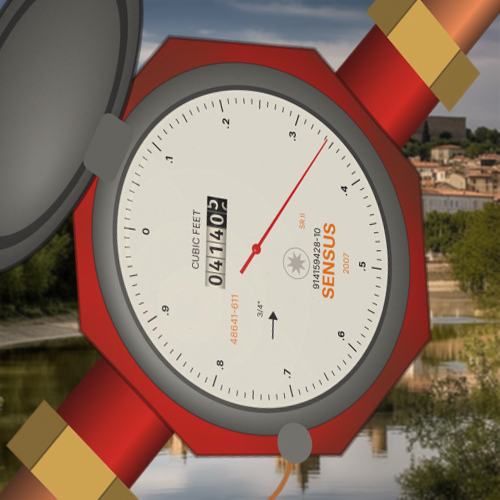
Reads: 41405.34ft³
